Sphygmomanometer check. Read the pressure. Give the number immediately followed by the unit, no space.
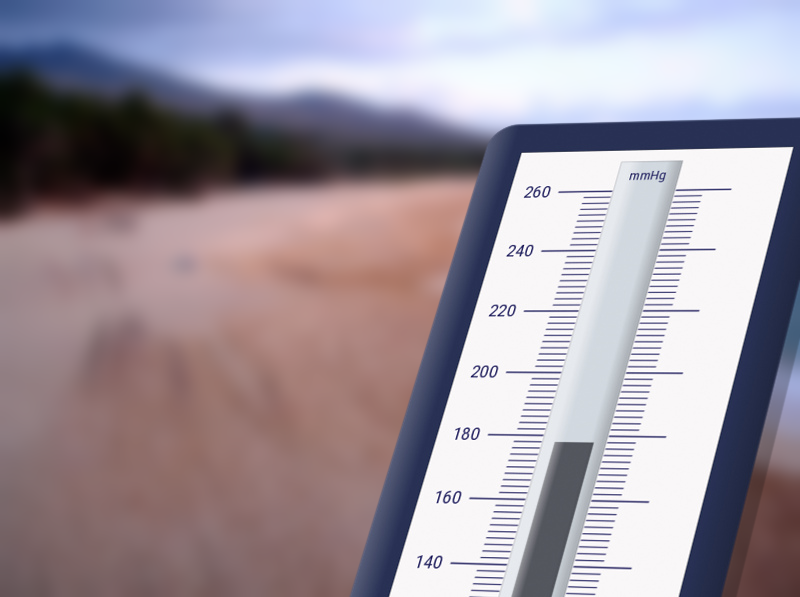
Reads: 178mmHg
